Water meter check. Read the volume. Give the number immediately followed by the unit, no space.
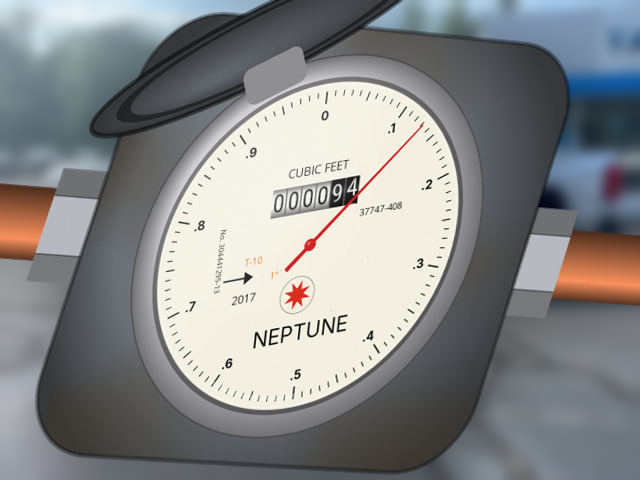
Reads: 94.13ft³
